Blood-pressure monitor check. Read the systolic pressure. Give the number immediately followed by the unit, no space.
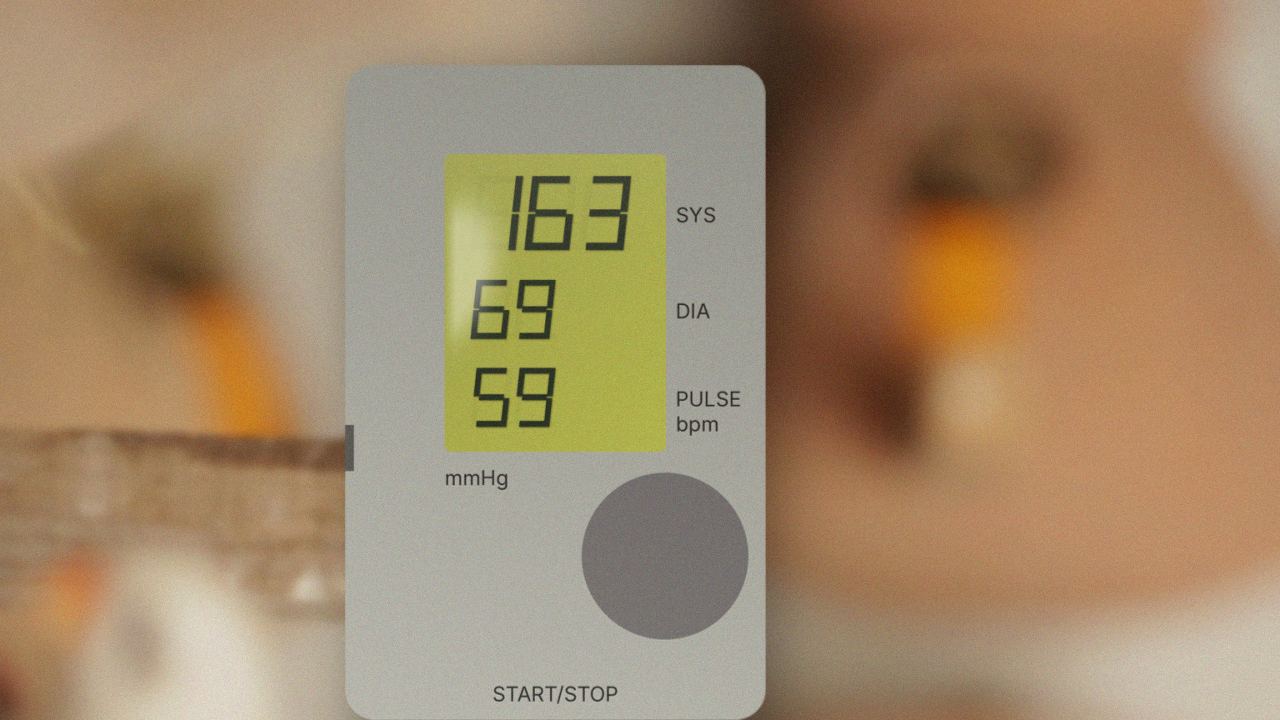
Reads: 163mmHg
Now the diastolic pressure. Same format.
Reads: 69mmHg
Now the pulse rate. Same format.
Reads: 59bpm
